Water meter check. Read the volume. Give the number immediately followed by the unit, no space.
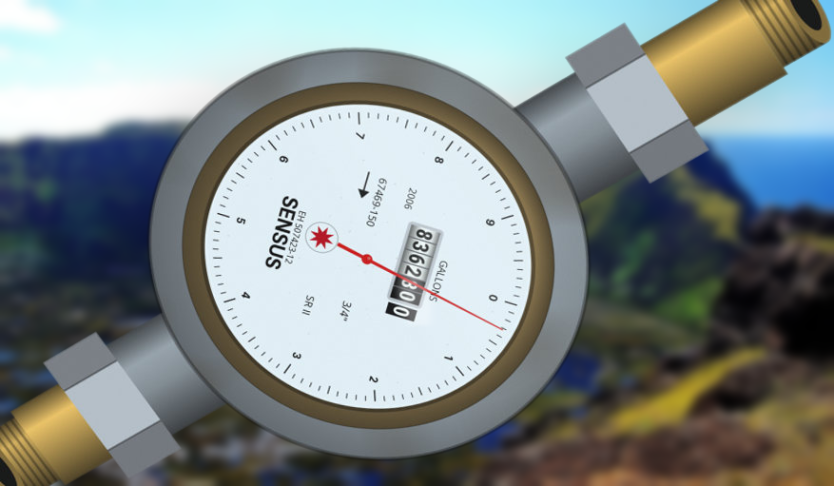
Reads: 8362800.3gal
